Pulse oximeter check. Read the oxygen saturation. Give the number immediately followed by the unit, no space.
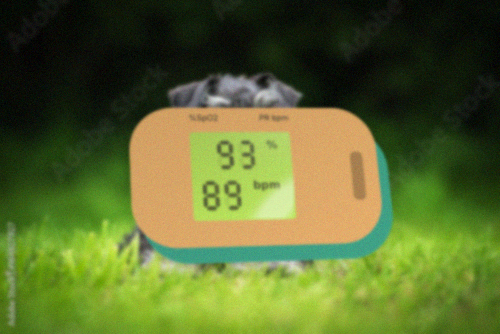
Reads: 93%
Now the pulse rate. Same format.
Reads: 89bpm
